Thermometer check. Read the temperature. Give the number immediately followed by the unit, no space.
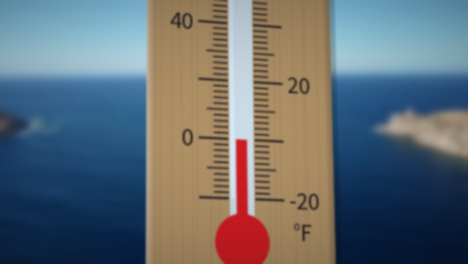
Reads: 0°F
